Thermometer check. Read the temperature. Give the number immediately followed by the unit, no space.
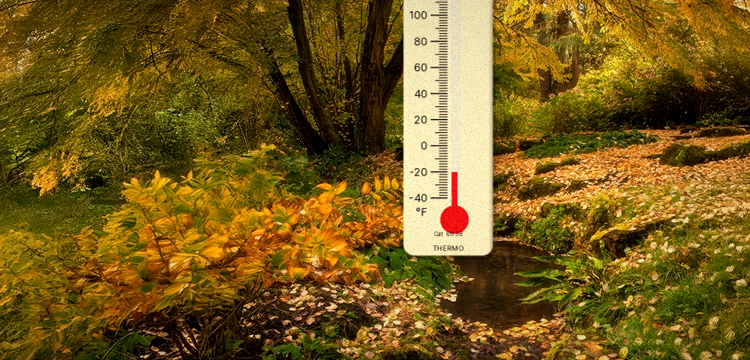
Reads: -20°F
